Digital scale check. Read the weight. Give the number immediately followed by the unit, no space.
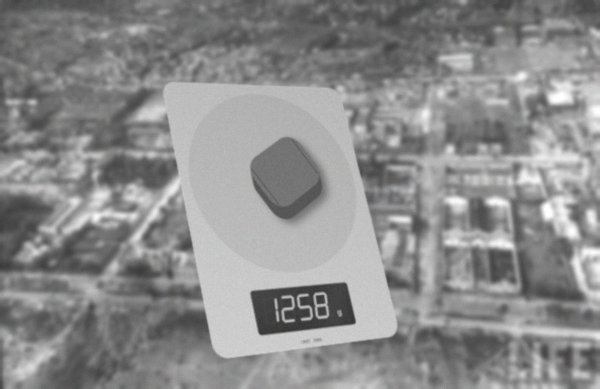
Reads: 1258g
